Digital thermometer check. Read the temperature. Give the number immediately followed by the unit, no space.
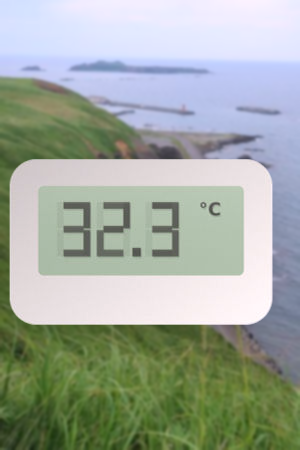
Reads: 32.3°C
